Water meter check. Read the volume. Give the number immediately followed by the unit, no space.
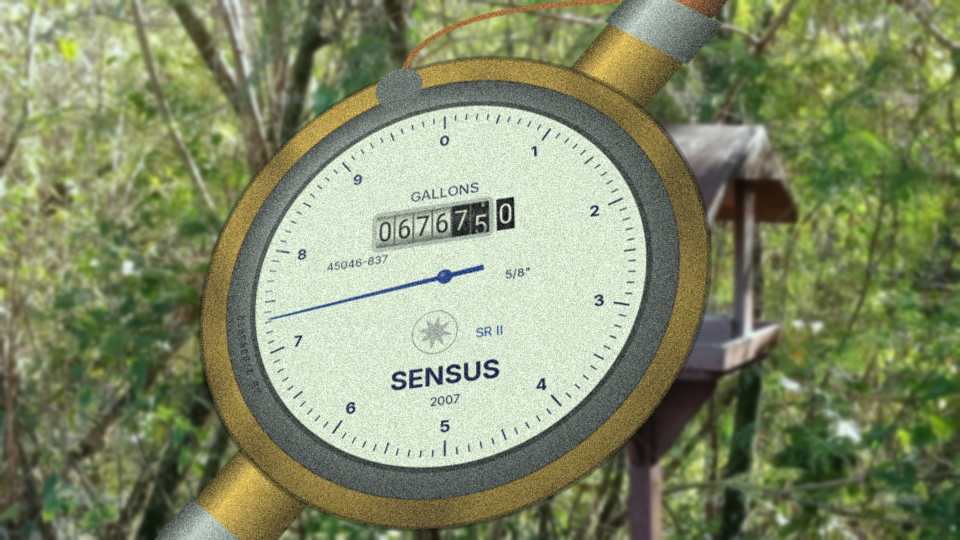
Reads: 676747.3gal
